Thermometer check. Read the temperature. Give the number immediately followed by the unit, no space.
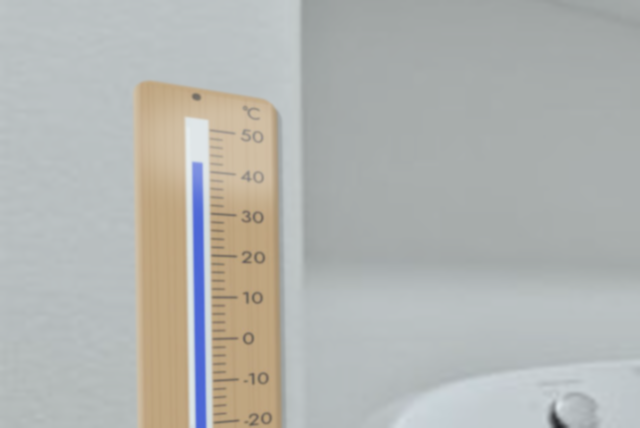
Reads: 42°C
